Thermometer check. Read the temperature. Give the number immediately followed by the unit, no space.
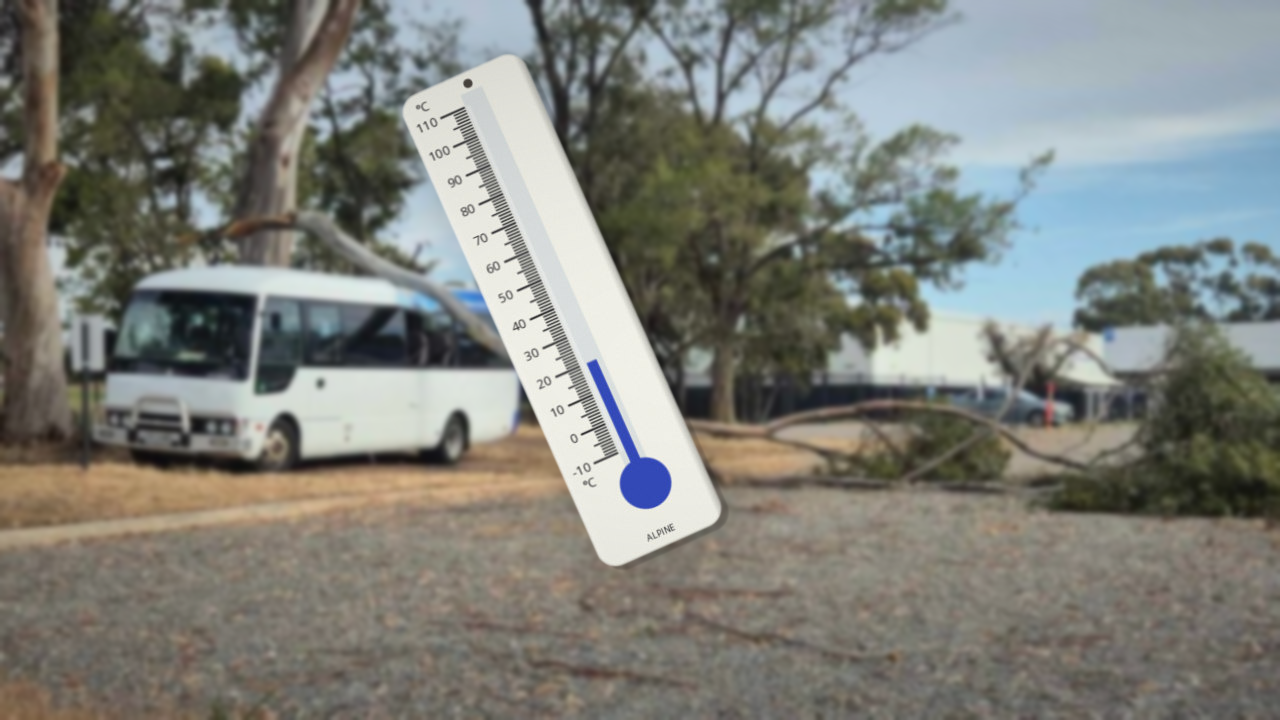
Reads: 20°C
